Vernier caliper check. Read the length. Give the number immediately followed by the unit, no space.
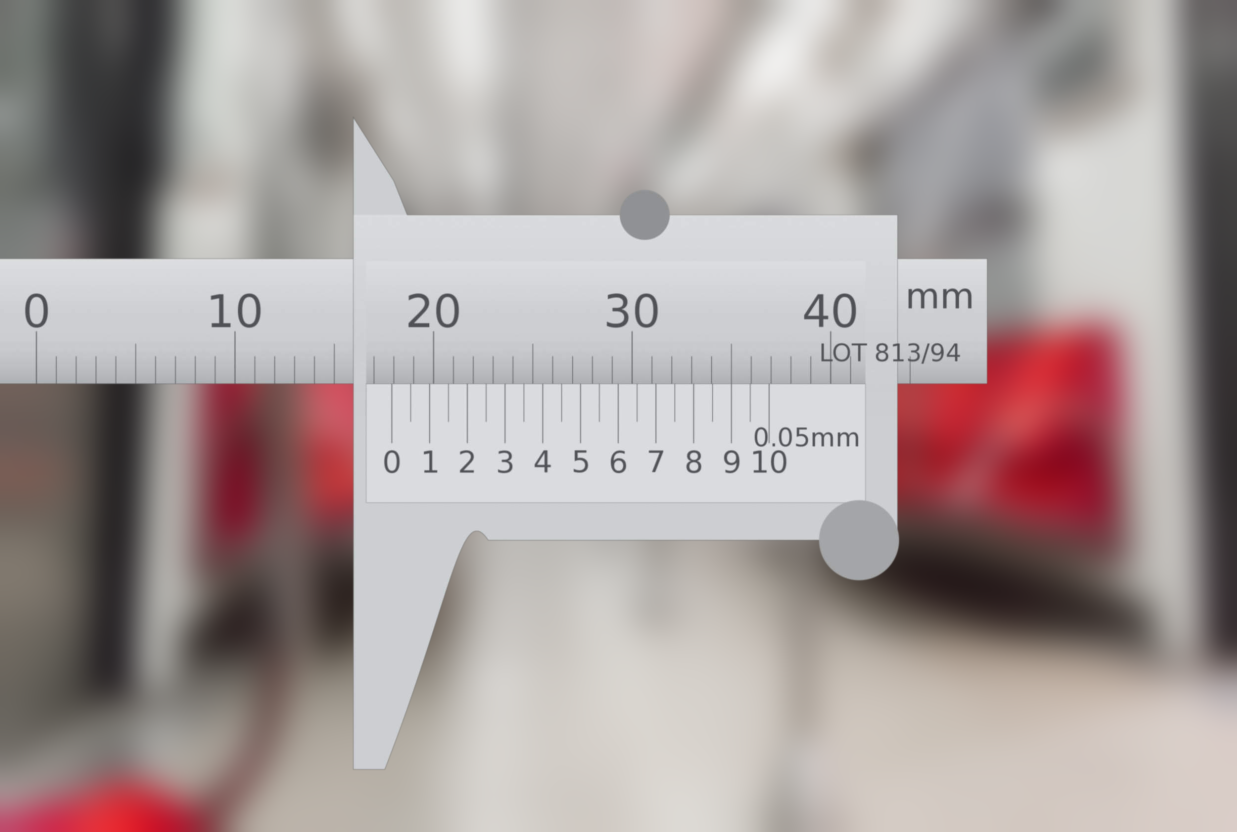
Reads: 17.9mm
